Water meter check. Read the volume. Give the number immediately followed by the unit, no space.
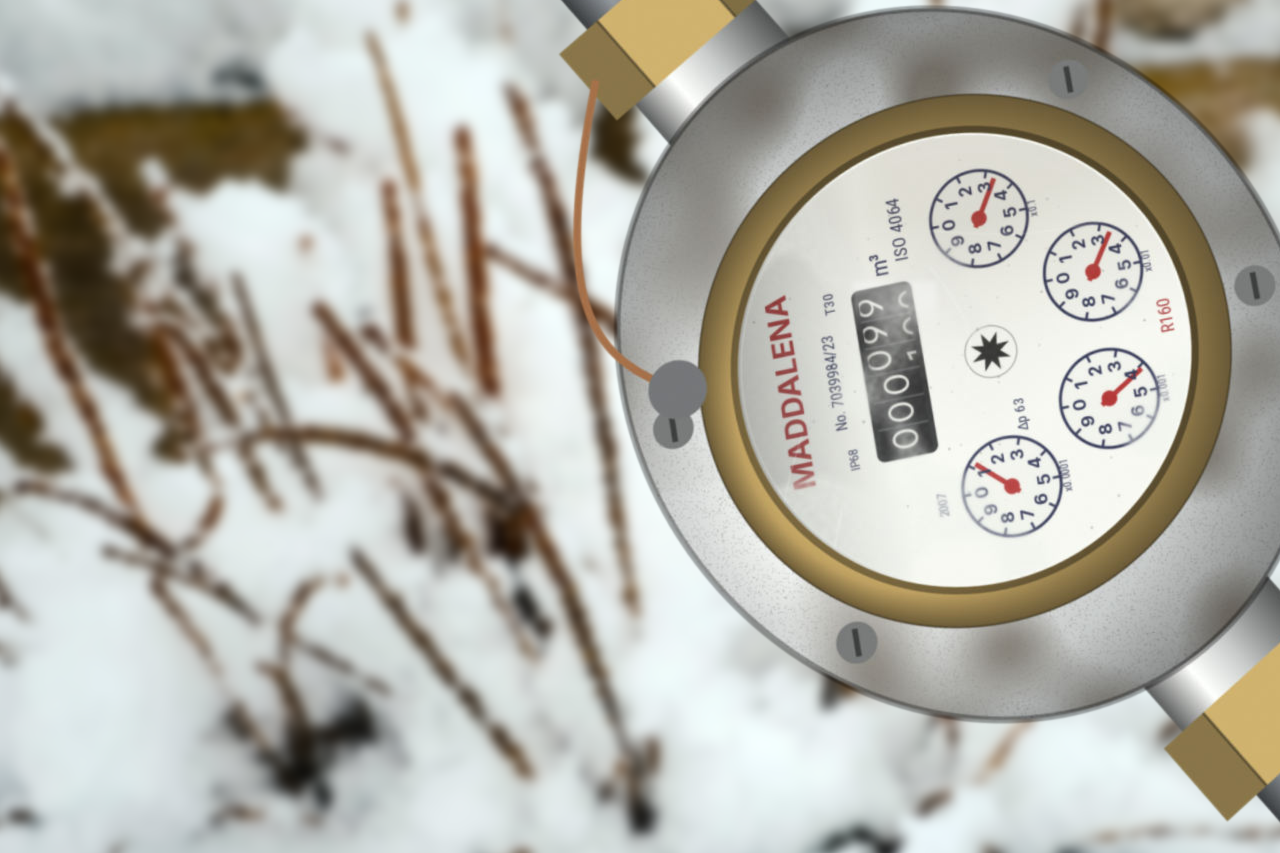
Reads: 99.3341m³
